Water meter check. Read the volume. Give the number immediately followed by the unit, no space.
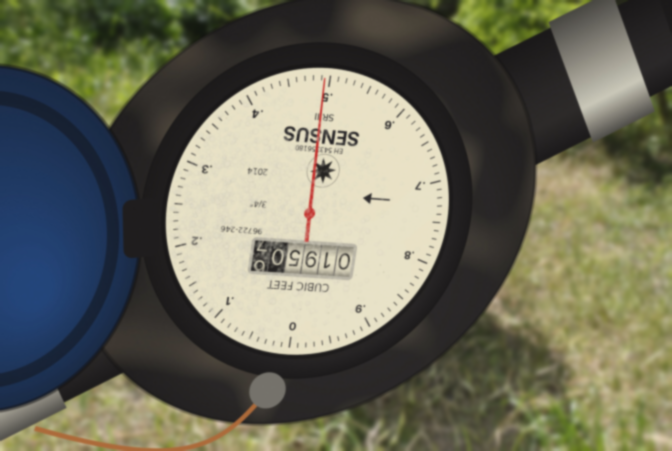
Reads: 19506.49ft³
